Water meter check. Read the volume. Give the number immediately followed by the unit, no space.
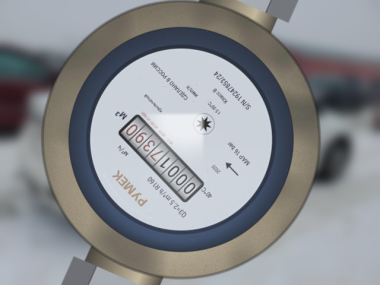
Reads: 1.7390m³
